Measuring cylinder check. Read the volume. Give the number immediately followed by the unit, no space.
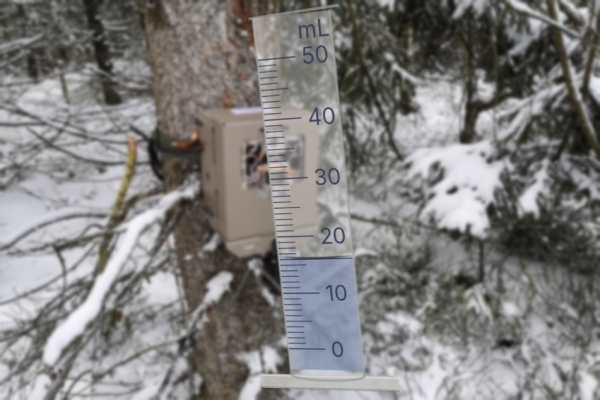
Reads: 16mL
